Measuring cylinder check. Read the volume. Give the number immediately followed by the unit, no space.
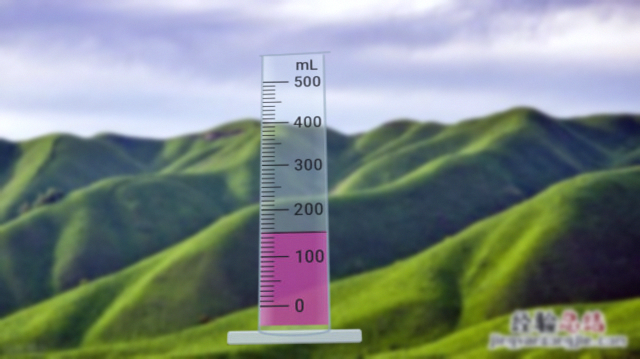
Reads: 150mL
